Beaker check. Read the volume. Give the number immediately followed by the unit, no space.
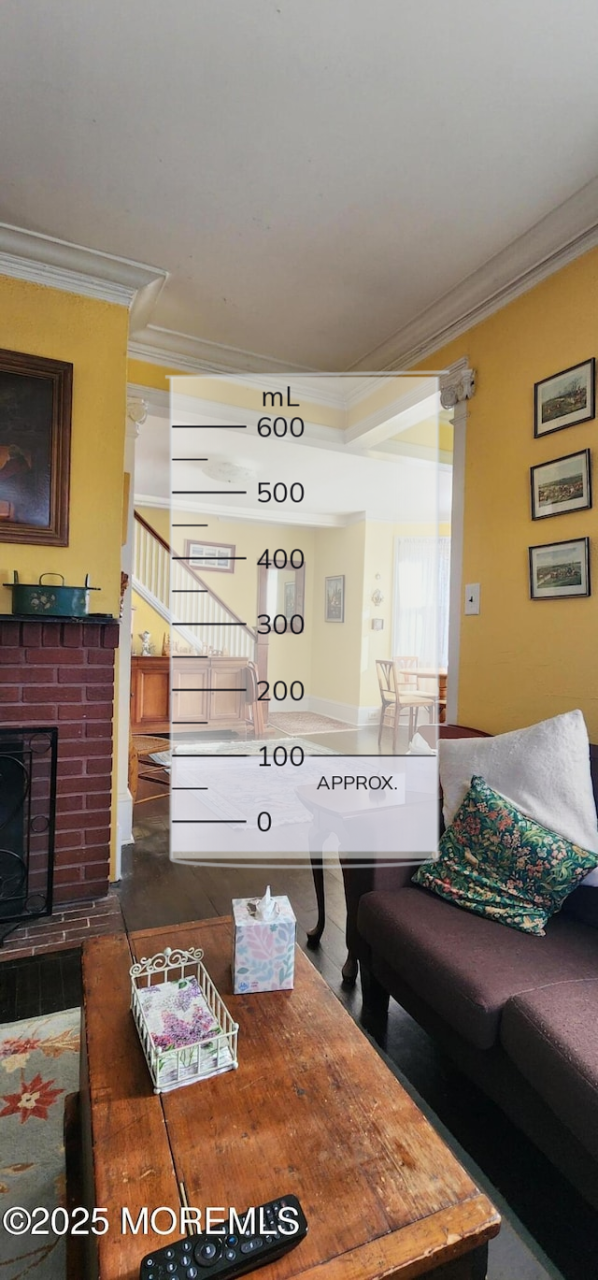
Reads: 100mL
